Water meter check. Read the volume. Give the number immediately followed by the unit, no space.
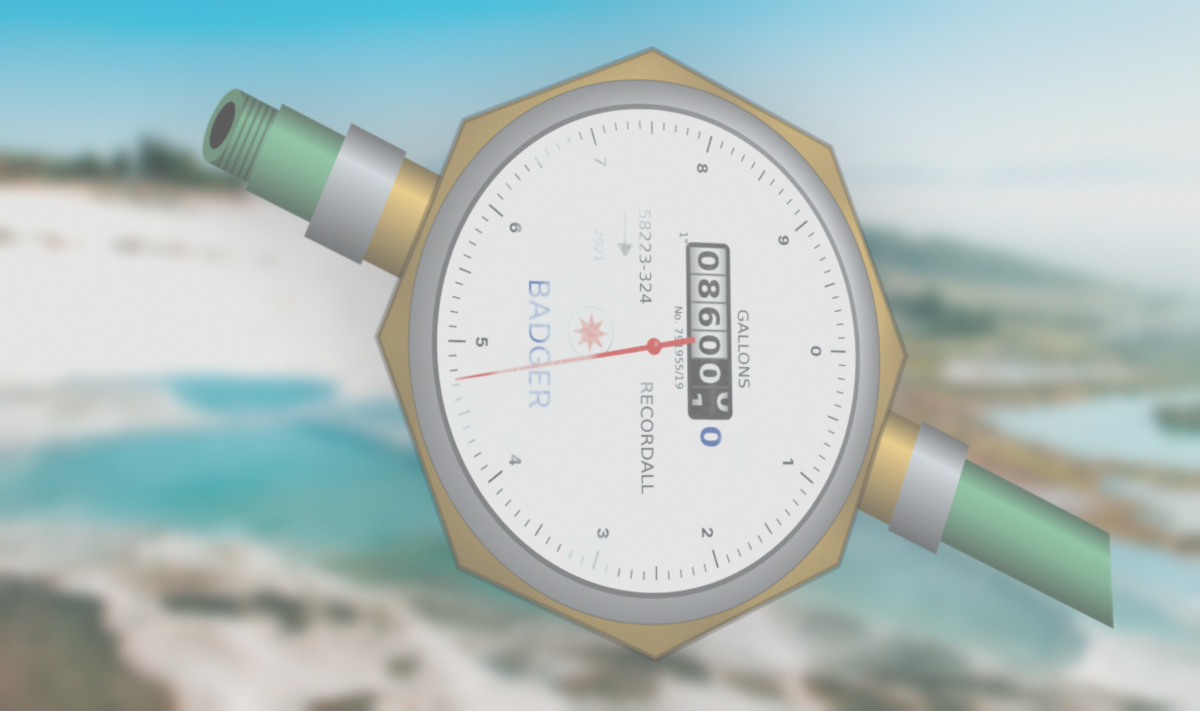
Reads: 860004.7gal
